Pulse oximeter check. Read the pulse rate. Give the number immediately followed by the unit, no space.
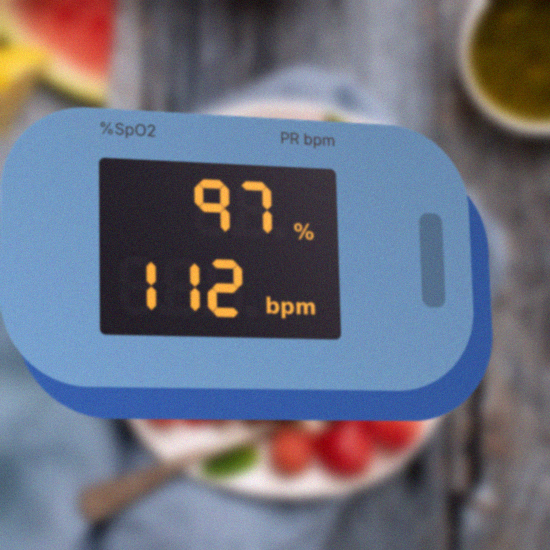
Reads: 112bpm
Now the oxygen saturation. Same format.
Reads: 97%
